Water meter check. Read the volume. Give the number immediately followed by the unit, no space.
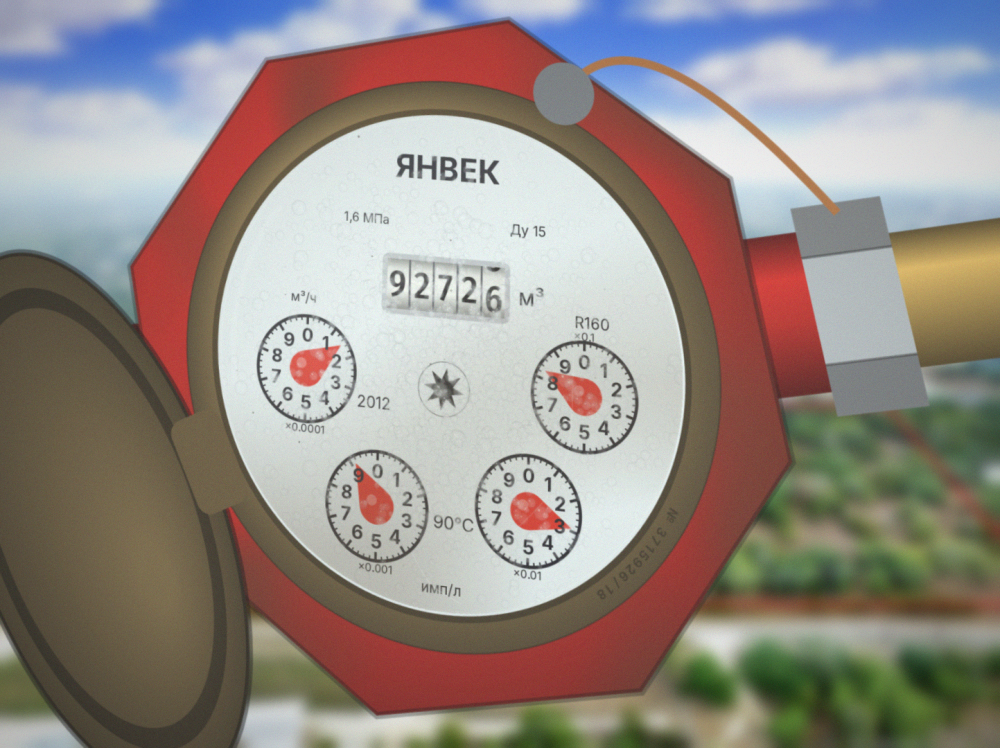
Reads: 92725.8291m³
